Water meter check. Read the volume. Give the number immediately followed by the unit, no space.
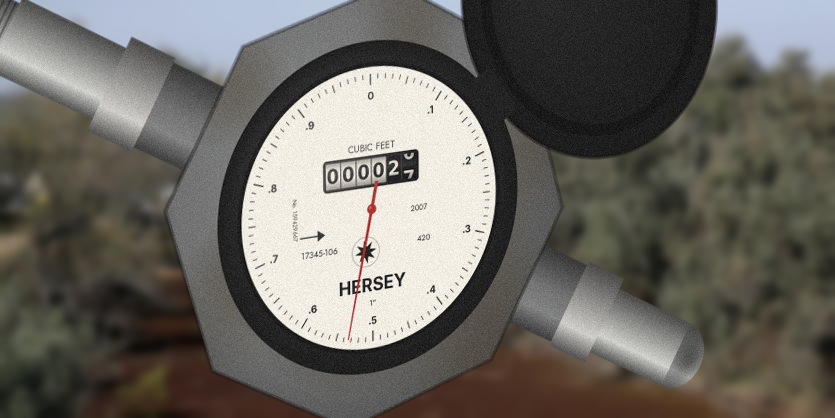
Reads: 26.53ft³
